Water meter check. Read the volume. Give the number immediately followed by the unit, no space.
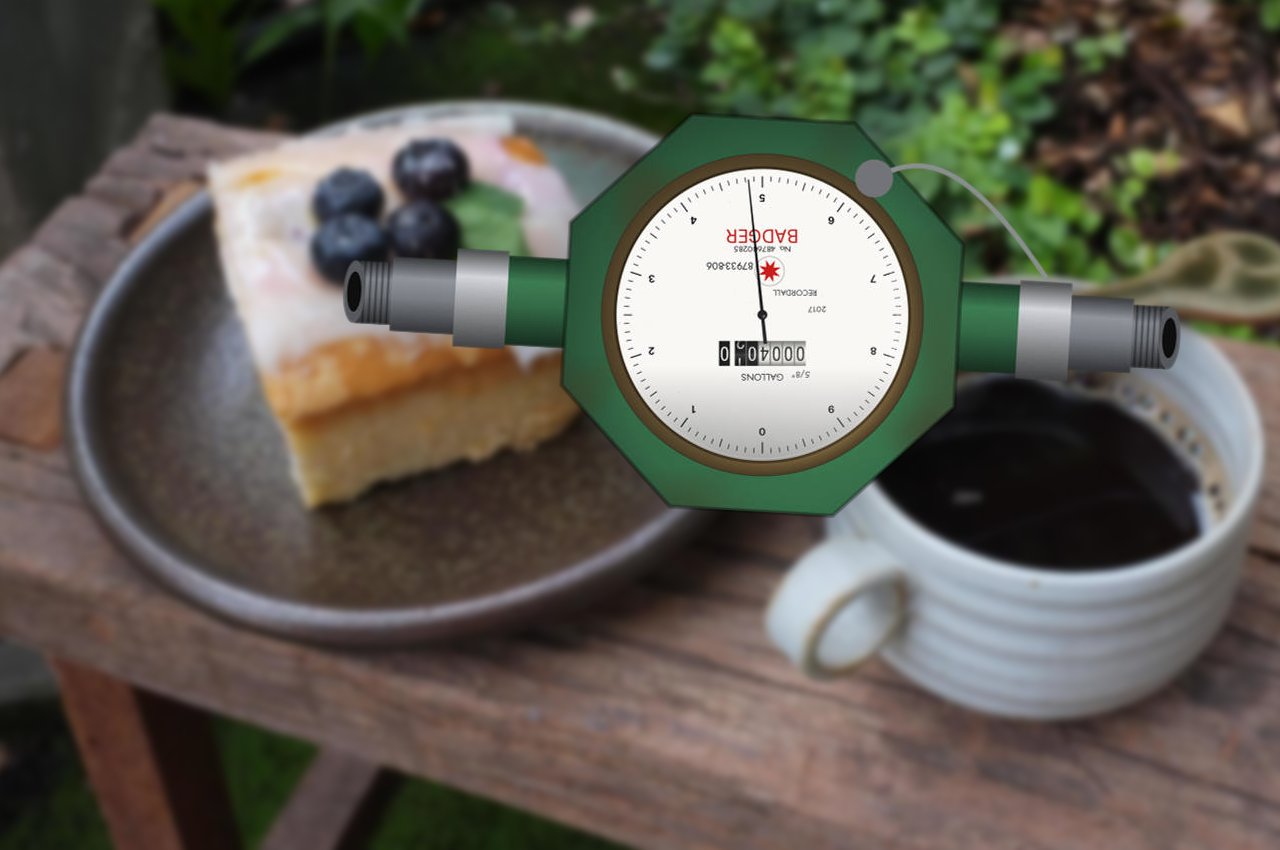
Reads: 4014.8gal
